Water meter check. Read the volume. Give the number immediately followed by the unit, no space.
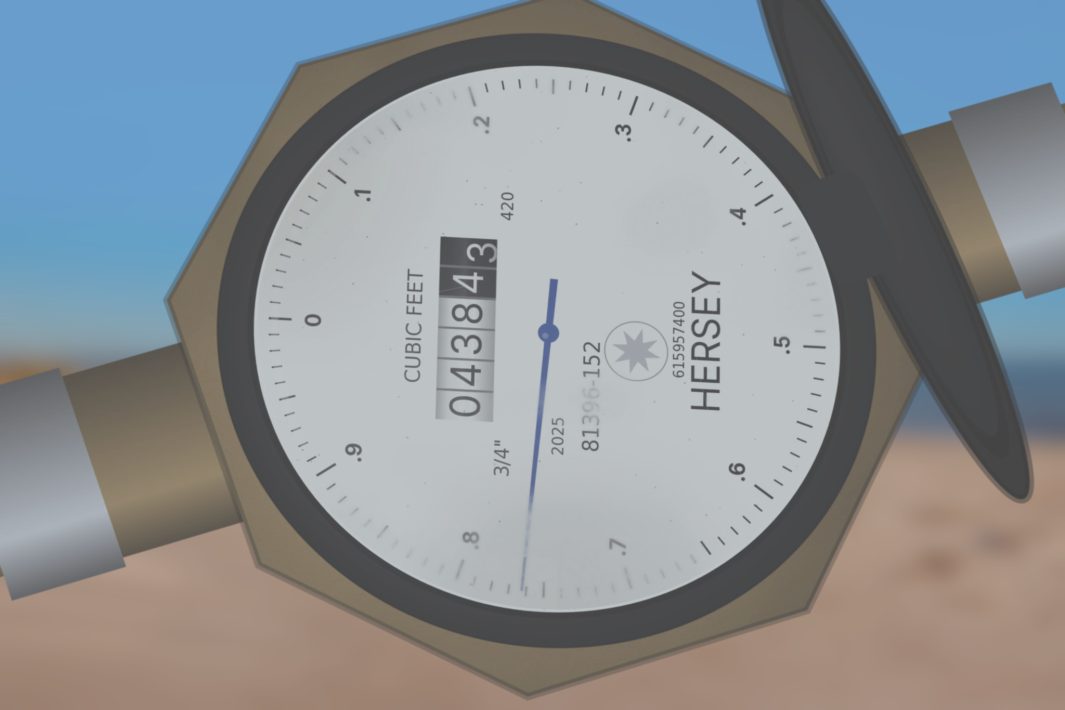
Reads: 43842.76ft³
